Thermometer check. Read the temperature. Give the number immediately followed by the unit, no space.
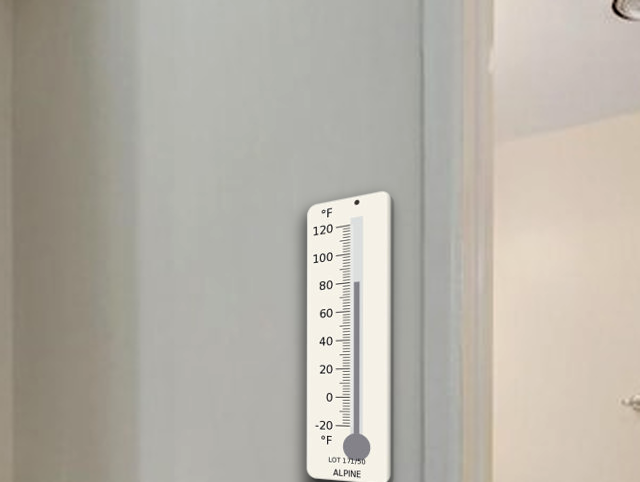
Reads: 80°F
